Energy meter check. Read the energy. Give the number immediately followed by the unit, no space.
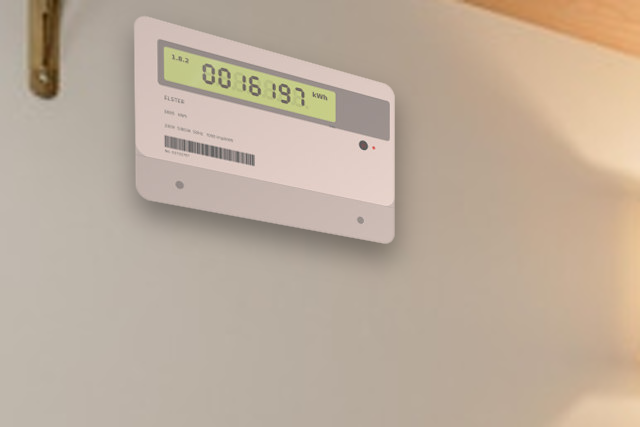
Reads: 16197kWh
